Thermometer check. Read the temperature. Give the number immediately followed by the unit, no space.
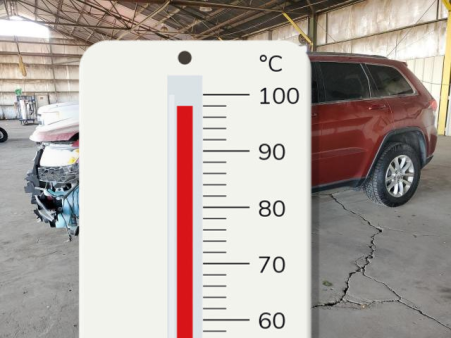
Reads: 98°C
